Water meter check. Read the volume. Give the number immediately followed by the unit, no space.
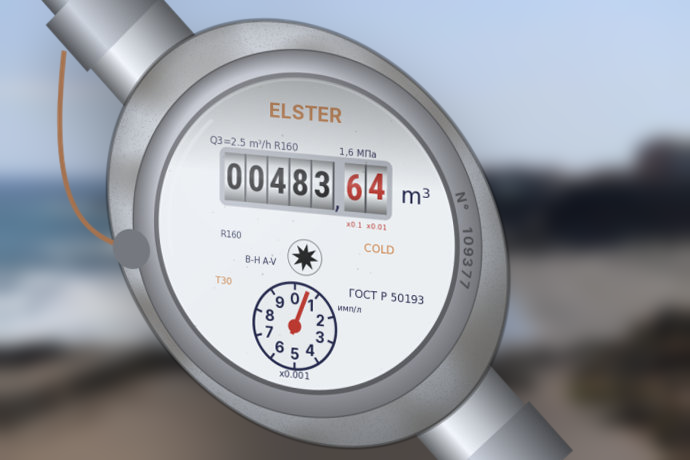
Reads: 483.640m³
